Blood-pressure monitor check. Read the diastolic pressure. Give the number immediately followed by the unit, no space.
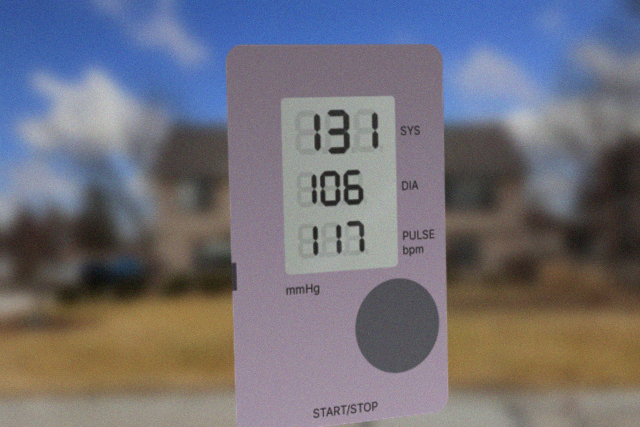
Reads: 106mmHg
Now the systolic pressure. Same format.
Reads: 131mmHg
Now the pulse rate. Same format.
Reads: 117bpm
